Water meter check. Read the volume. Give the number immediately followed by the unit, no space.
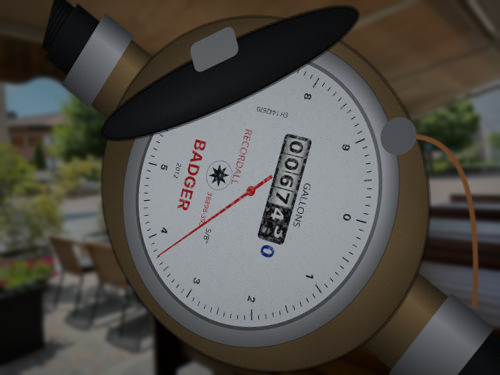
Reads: 67433.7gal
